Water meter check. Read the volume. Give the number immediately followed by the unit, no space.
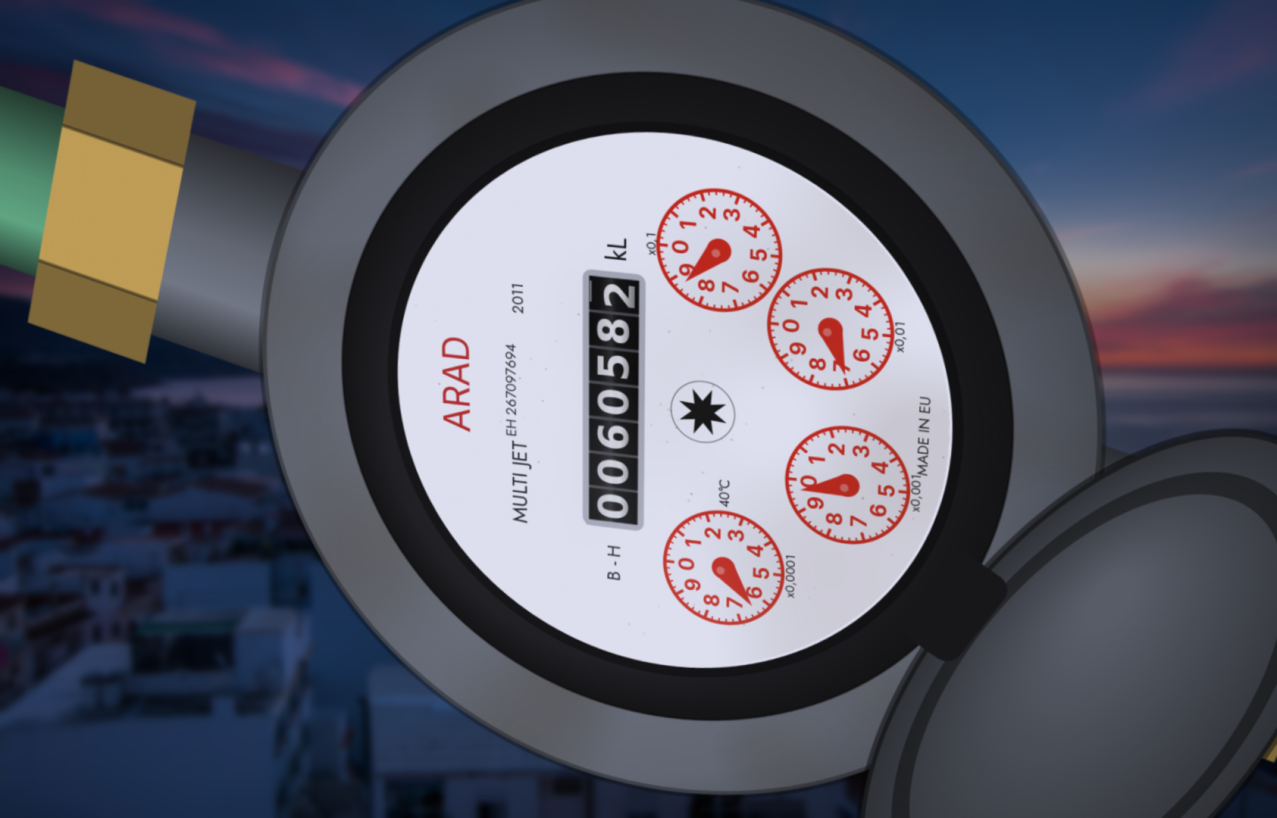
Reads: 60581.8696kL
